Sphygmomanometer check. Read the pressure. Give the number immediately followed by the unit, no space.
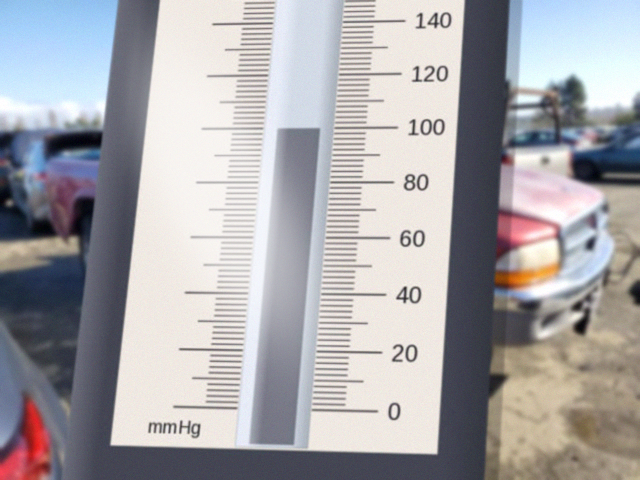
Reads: 100mmHg
